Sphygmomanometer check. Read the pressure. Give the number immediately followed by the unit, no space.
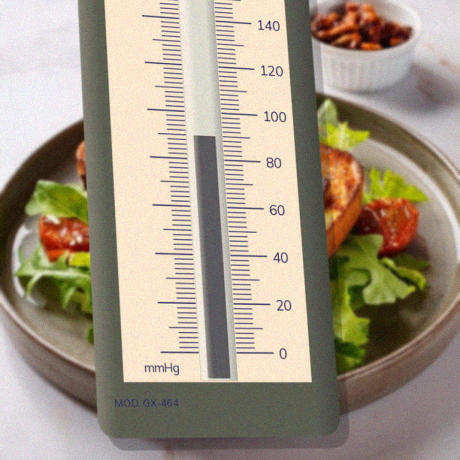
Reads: 90mmHg
